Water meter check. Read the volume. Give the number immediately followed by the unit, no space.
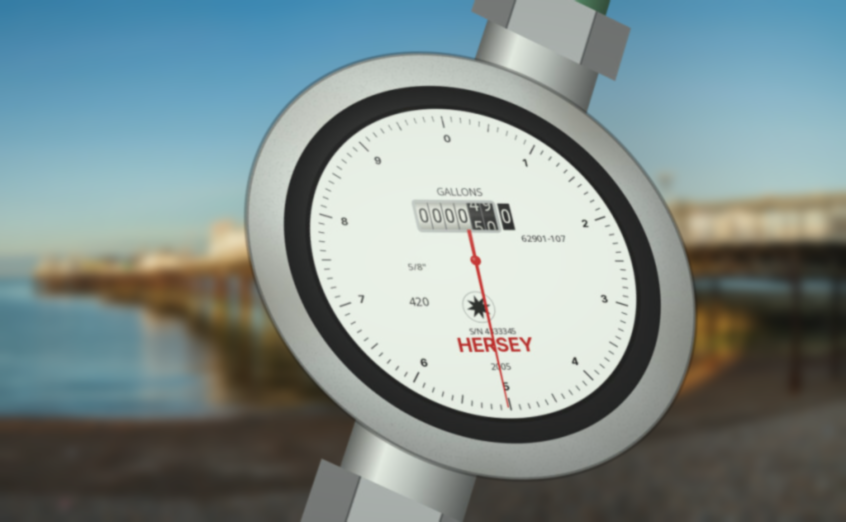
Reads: 495.0gal
